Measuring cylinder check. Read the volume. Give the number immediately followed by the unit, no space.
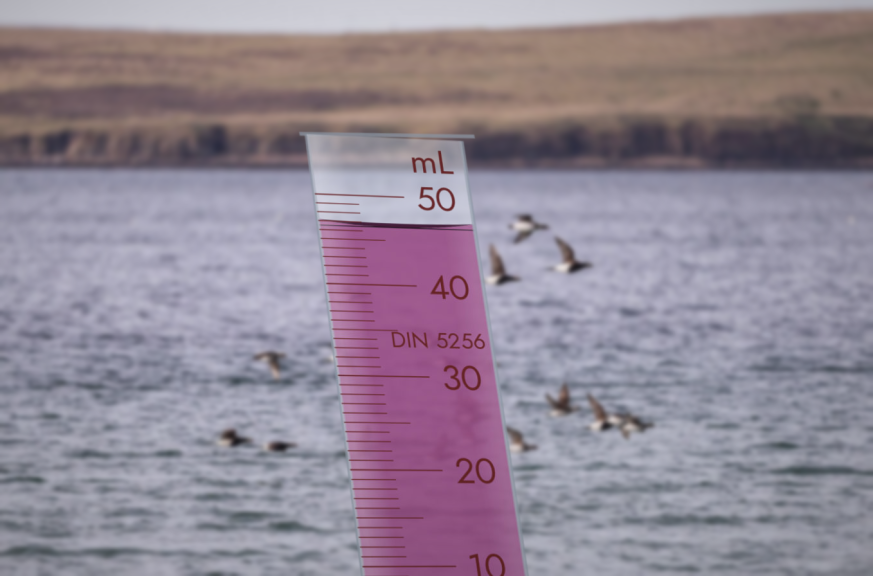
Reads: 46.5mL
